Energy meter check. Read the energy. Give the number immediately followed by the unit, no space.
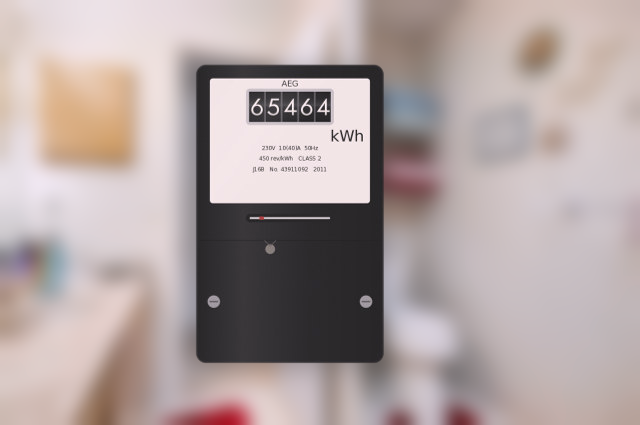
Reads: 65464kWh
